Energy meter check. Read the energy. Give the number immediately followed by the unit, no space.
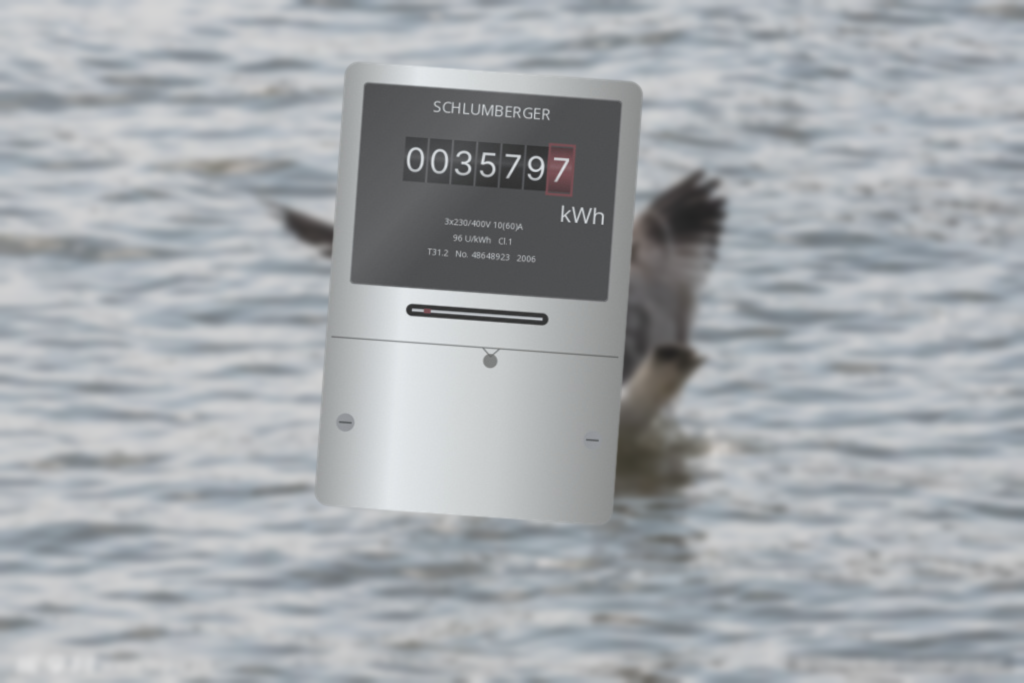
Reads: 3579.7kWh
